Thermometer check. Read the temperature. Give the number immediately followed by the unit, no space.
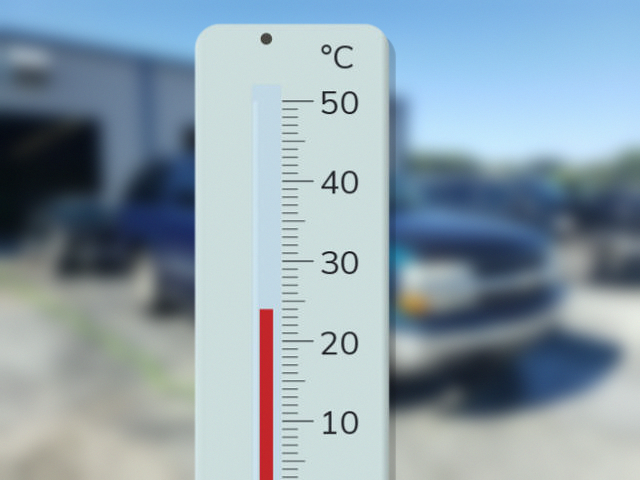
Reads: 24°C
